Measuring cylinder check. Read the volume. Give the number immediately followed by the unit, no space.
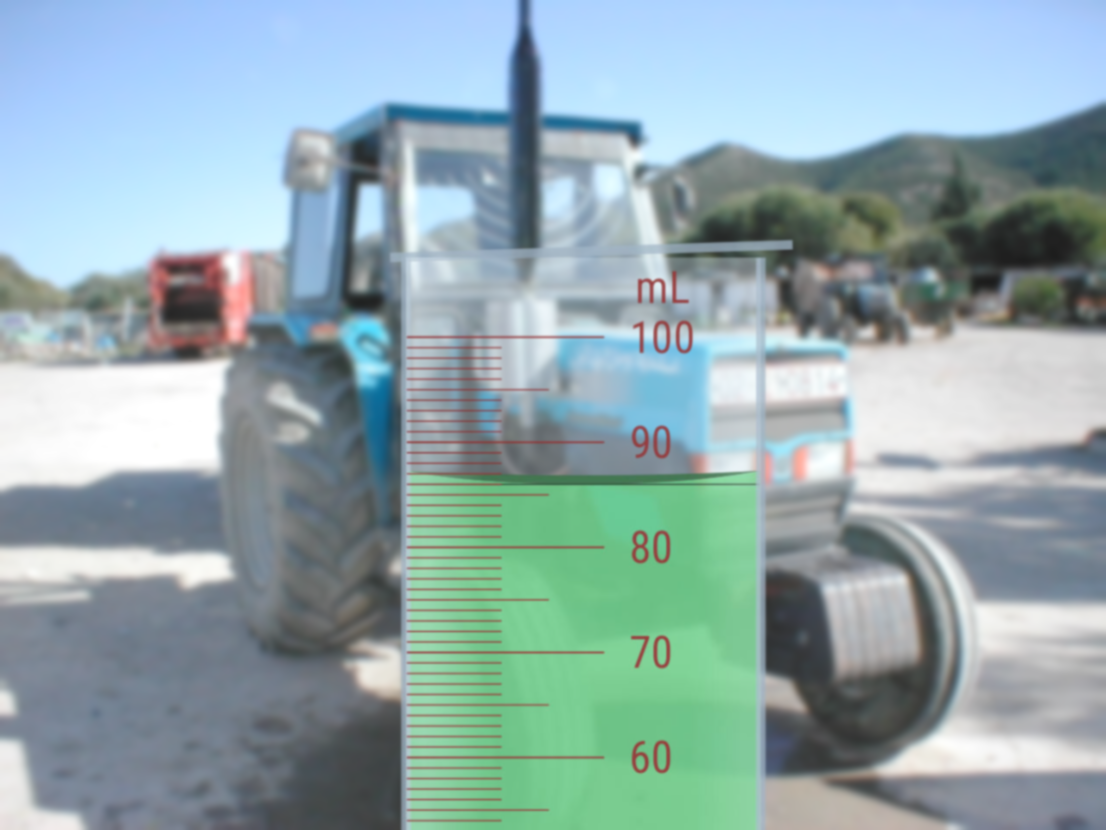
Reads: 86mL
